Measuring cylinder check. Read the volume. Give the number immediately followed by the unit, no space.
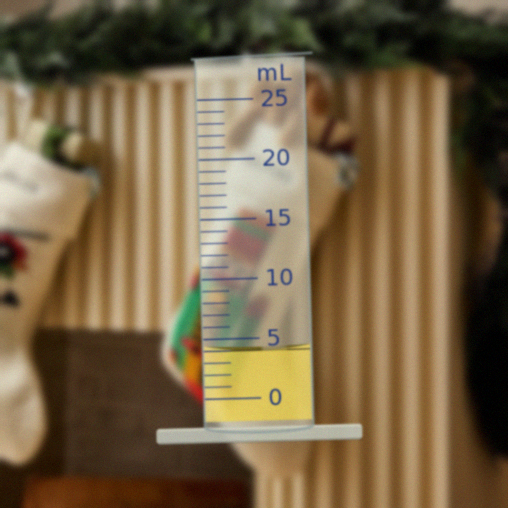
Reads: 4mL
